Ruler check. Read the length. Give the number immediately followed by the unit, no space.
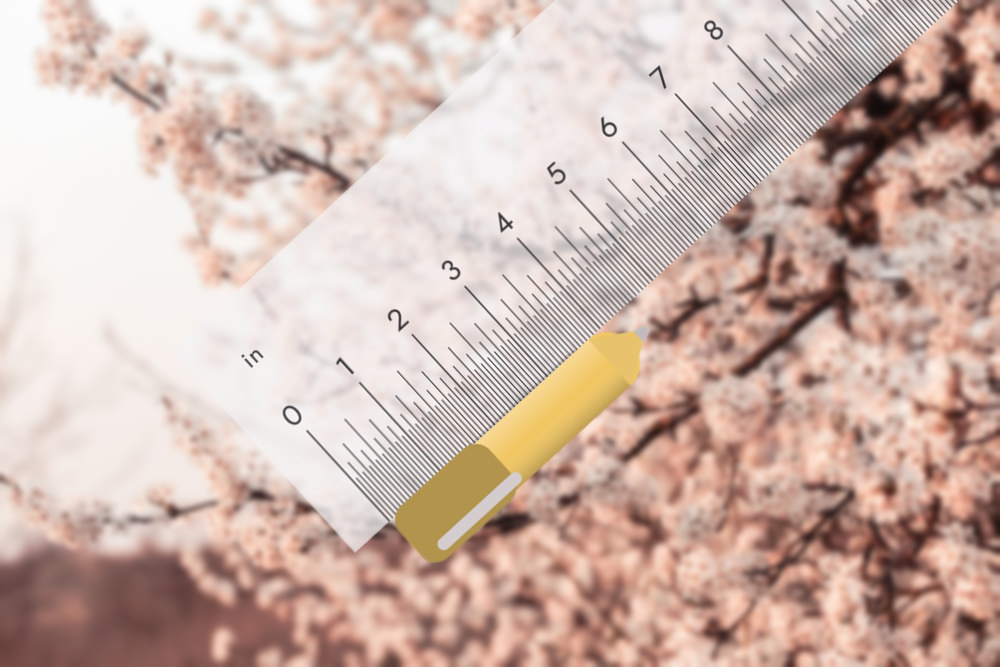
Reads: 4.5in
